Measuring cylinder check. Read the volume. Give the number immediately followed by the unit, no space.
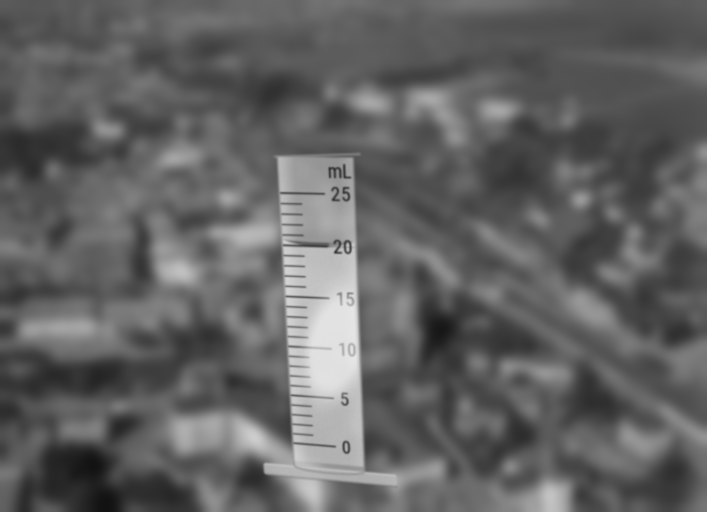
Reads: 20mL
